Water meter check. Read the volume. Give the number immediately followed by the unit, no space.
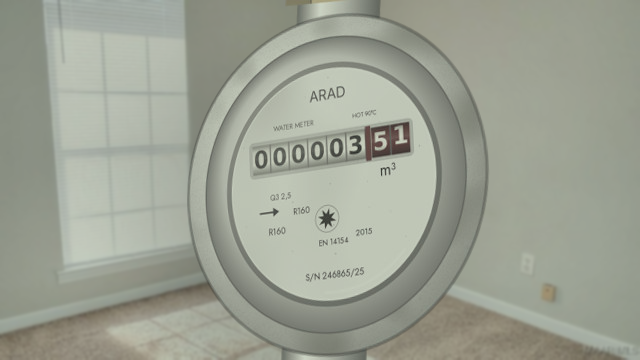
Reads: 3.51m³
